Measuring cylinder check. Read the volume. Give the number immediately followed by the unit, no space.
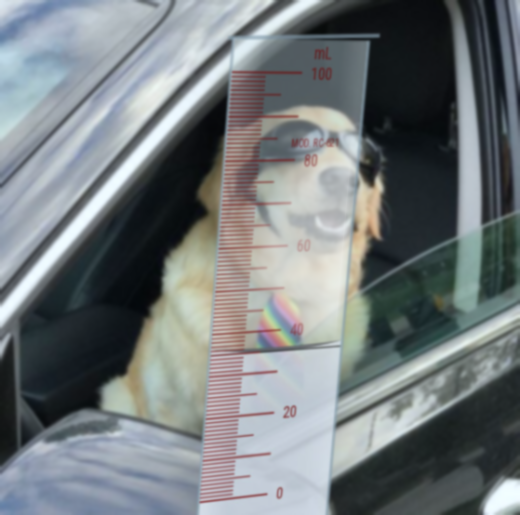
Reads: 35mL
